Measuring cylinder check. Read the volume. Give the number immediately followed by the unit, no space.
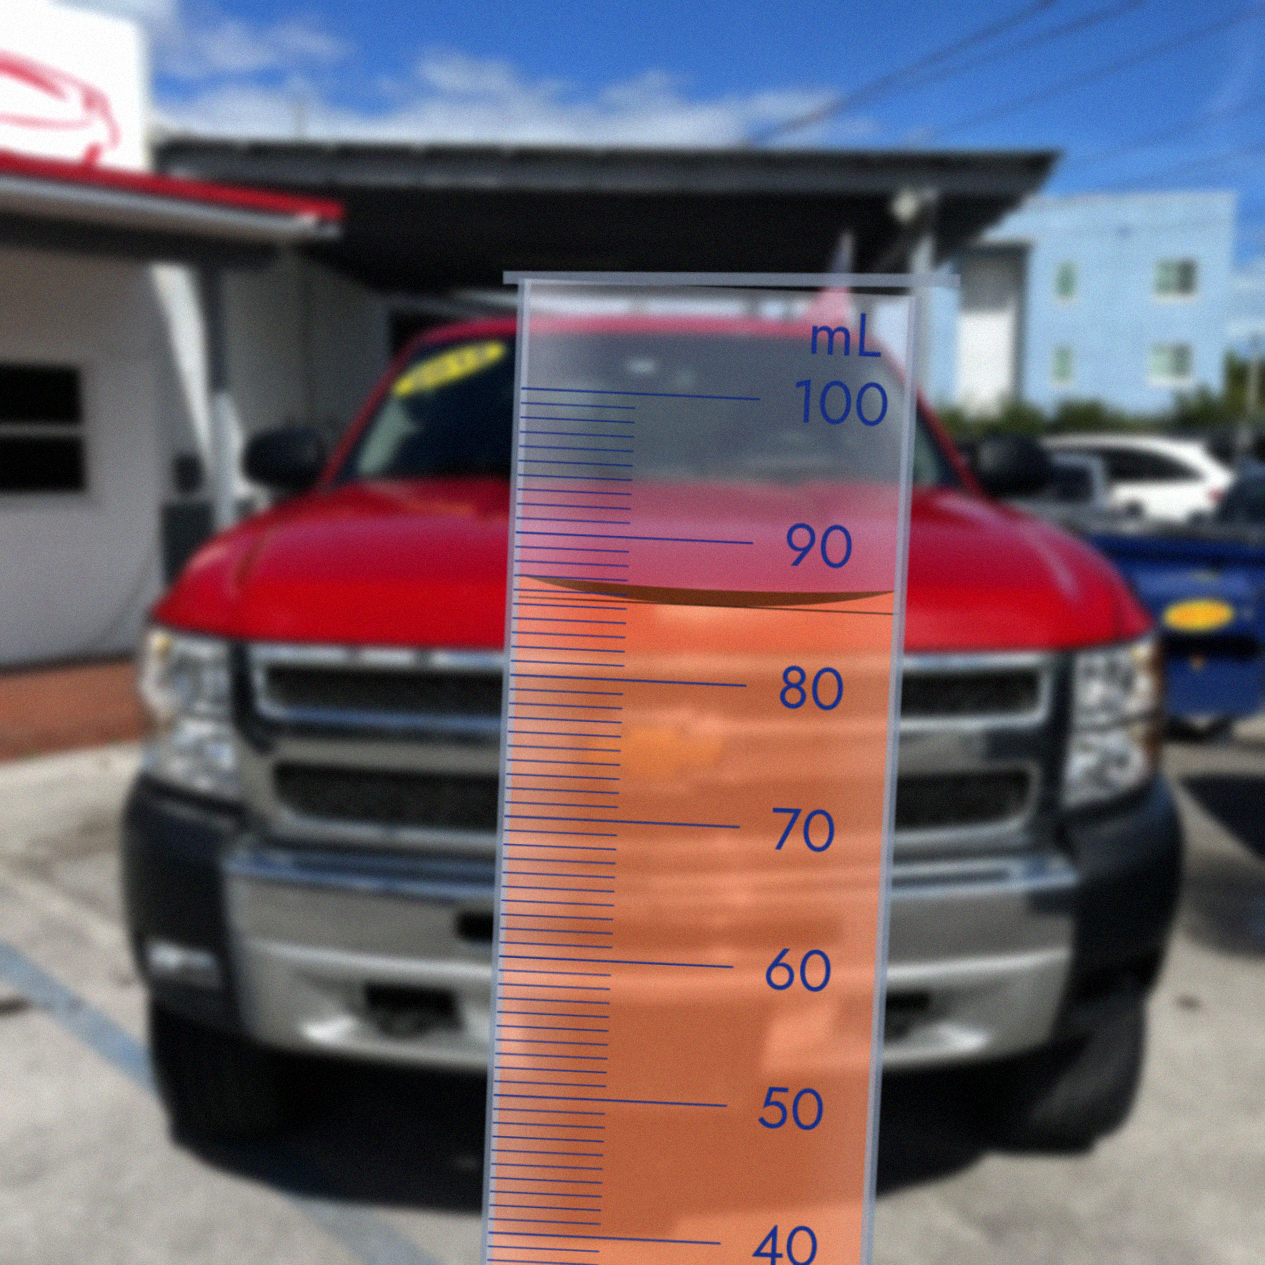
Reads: 85.5mL
